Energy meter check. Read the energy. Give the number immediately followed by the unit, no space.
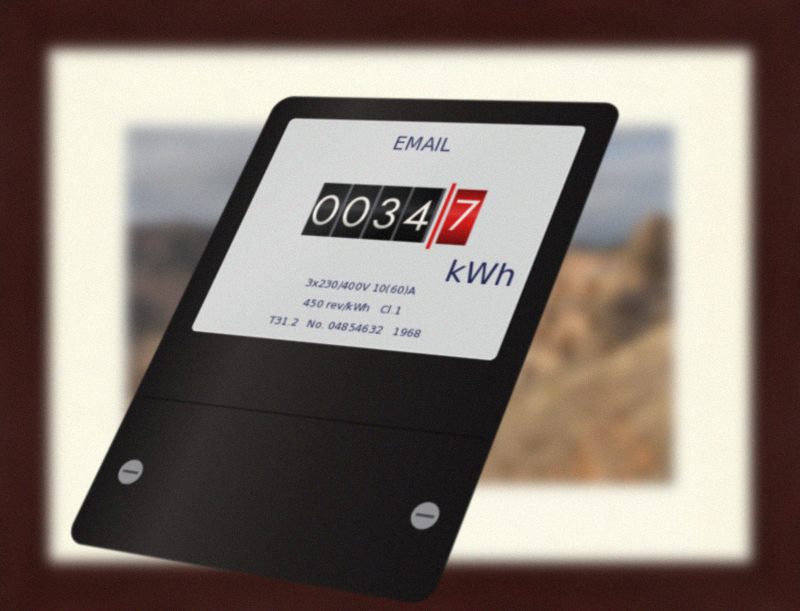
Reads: 34.7kWh
